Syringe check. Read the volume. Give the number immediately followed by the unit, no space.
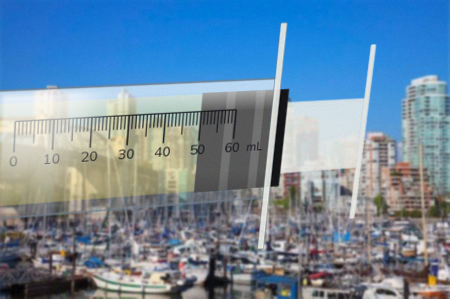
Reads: 50mL
